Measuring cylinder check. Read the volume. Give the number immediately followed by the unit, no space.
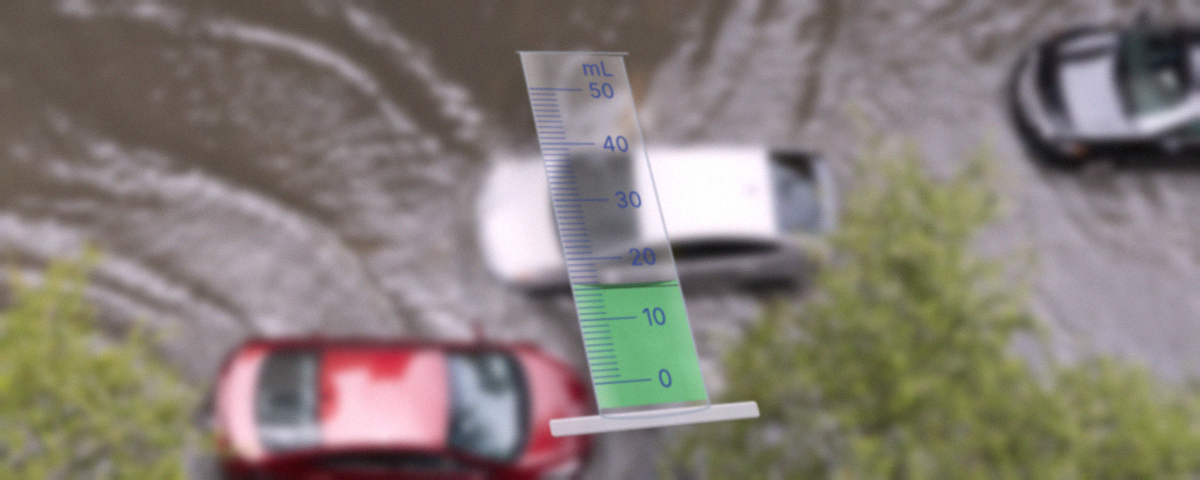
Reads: 15mL
